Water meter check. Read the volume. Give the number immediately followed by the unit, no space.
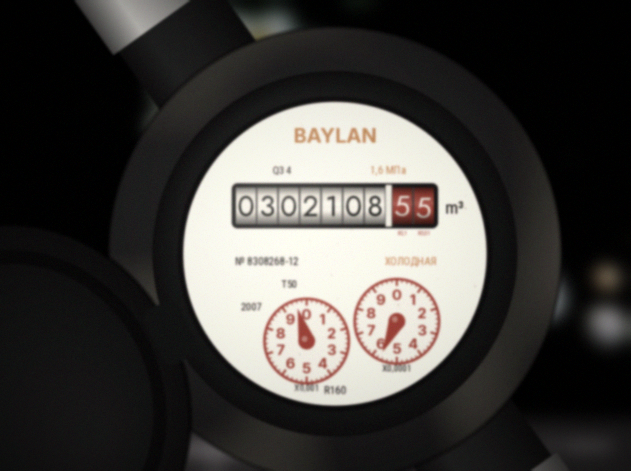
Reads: 302108.5495m³
